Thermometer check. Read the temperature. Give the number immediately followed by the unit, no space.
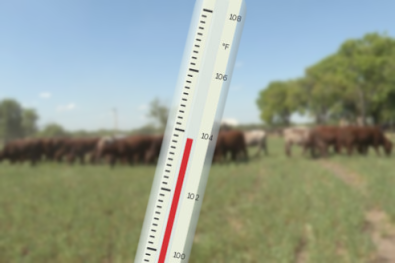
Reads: 103.8°F
